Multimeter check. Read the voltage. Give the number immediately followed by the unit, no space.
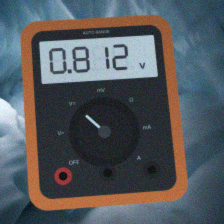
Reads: 0.812V
